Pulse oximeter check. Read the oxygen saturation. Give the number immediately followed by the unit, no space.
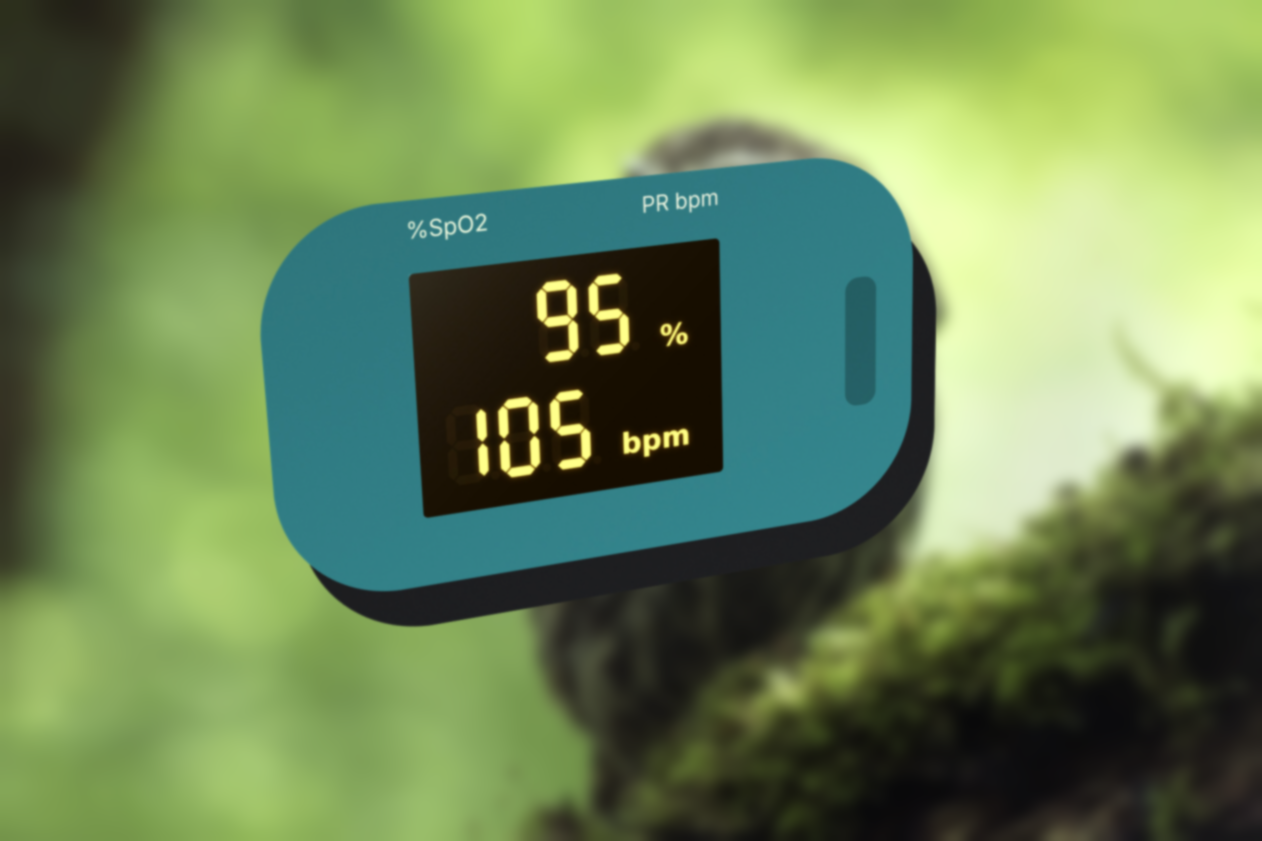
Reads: 95%
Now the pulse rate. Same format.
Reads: 105bpm
